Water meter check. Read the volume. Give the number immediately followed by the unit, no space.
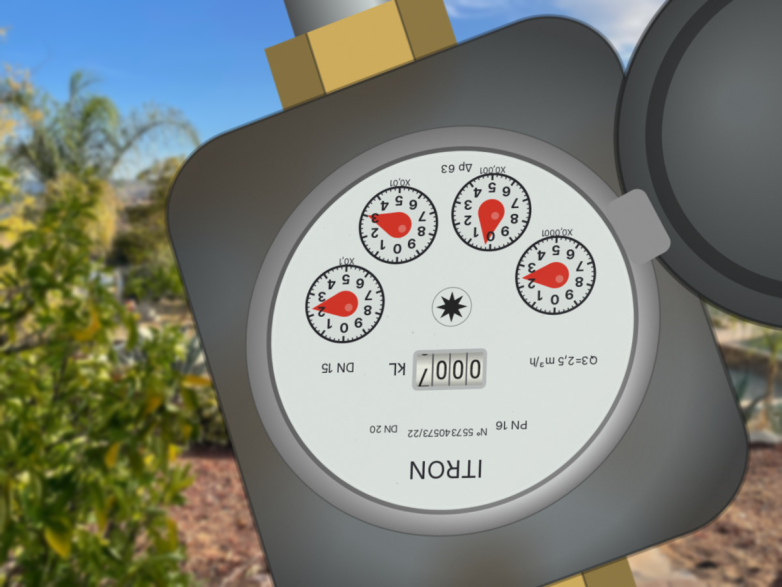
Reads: 7.2302kL
